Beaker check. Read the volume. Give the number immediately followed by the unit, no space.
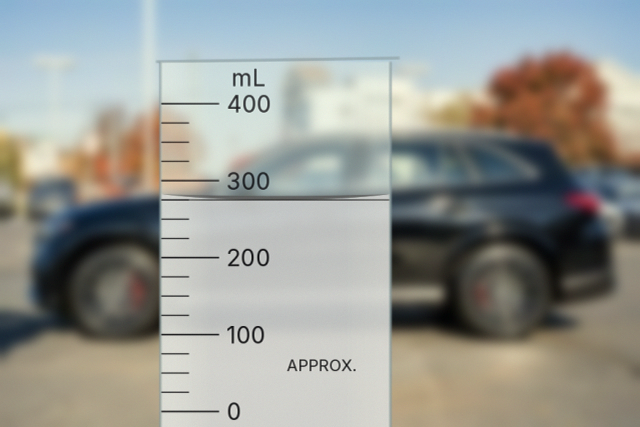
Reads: 275mL
